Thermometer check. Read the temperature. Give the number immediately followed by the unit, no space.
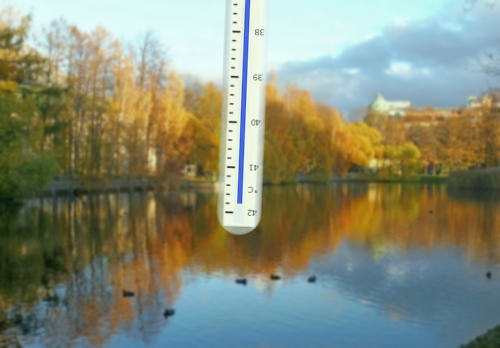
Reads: 41.8°C
